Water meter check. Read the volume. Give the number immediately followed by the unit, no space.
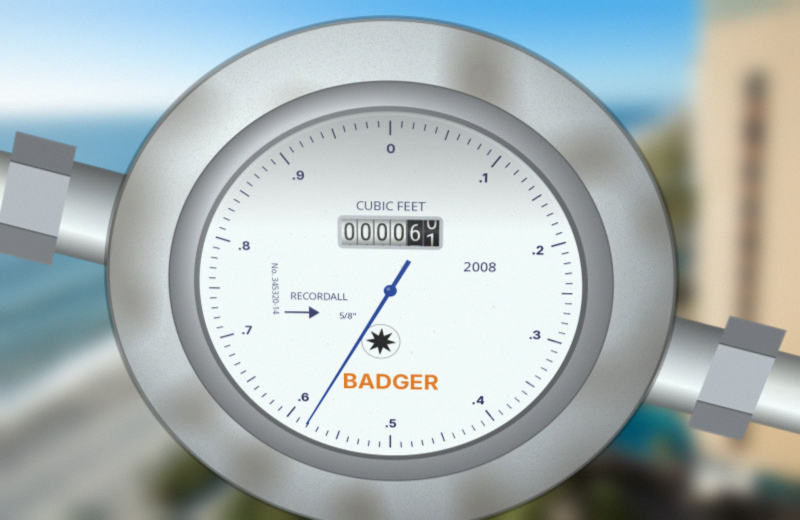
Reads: 60.58ft³
